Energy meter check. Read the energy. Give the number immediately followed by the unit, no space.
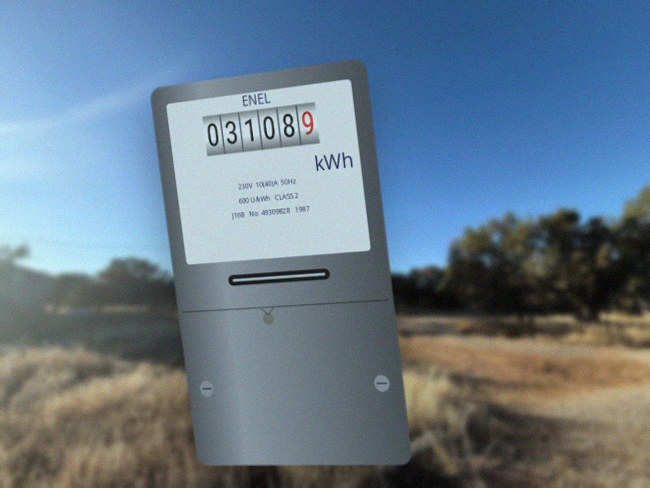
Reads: 3108.9kWh
